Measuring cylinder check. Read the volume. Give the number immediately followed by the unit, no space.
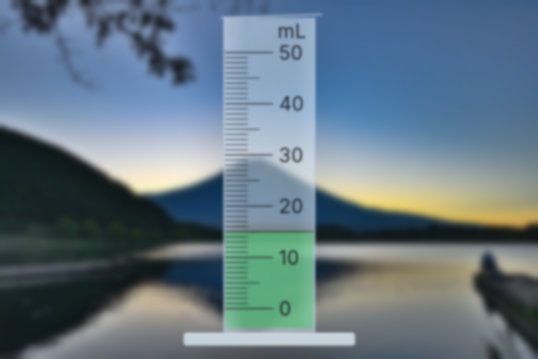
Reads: 15mL
